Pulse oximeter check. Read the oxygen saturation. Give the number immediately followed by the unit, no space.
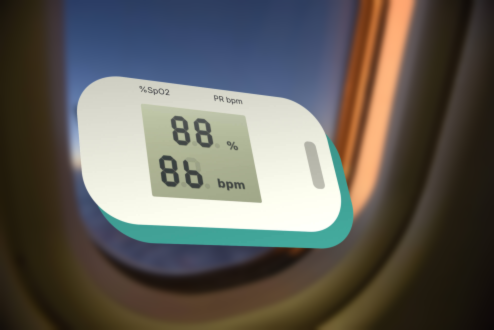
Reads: 88%
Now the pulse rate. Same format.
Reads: 86bpm
